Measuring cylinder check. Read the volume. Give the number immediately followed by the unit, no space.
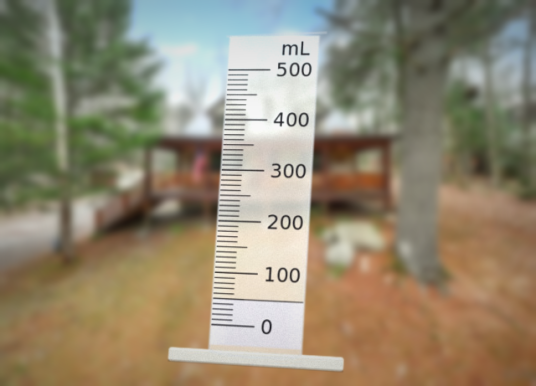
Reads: 50mL
